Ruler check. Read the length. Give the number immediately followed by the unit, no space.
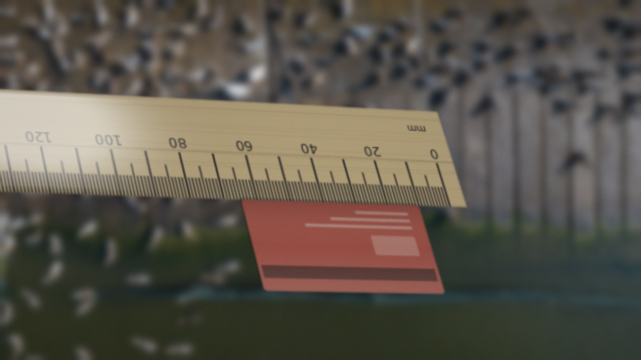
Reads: 55mm
